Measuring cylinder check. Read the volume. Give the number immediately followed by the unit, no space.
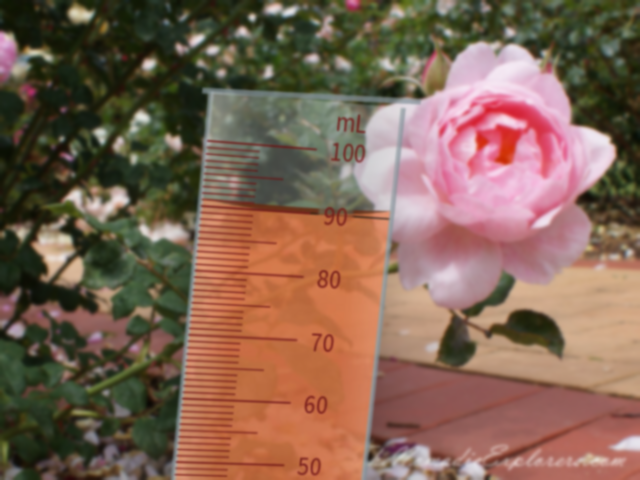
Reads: 90mL
